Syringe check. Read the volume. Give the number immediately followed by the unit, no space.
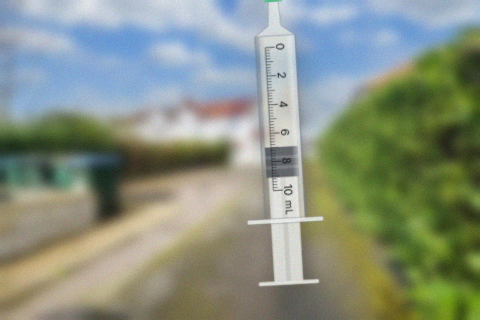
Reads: 7mL
